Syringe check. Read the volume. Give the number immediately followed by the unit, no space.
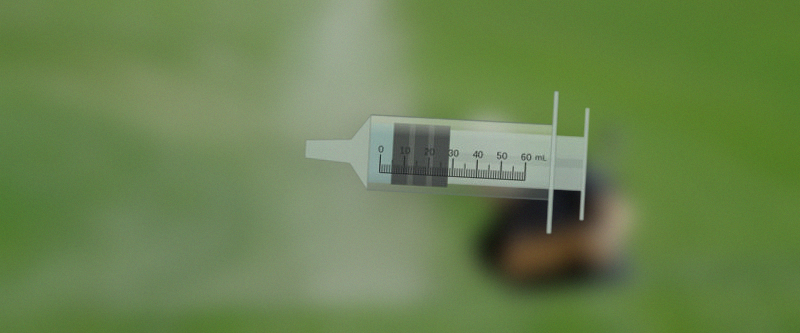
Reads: 5mL
